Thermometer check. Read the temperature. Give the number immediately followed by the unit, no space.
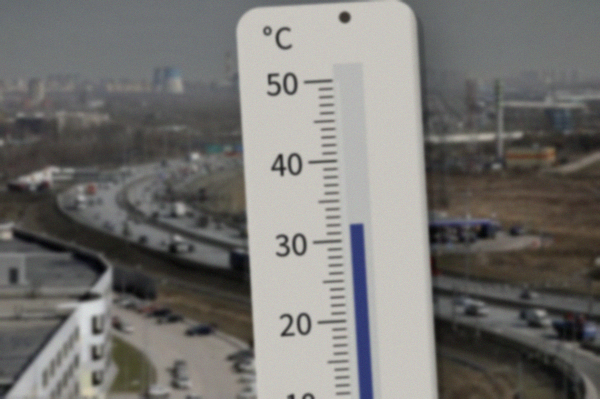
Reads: 32°C
